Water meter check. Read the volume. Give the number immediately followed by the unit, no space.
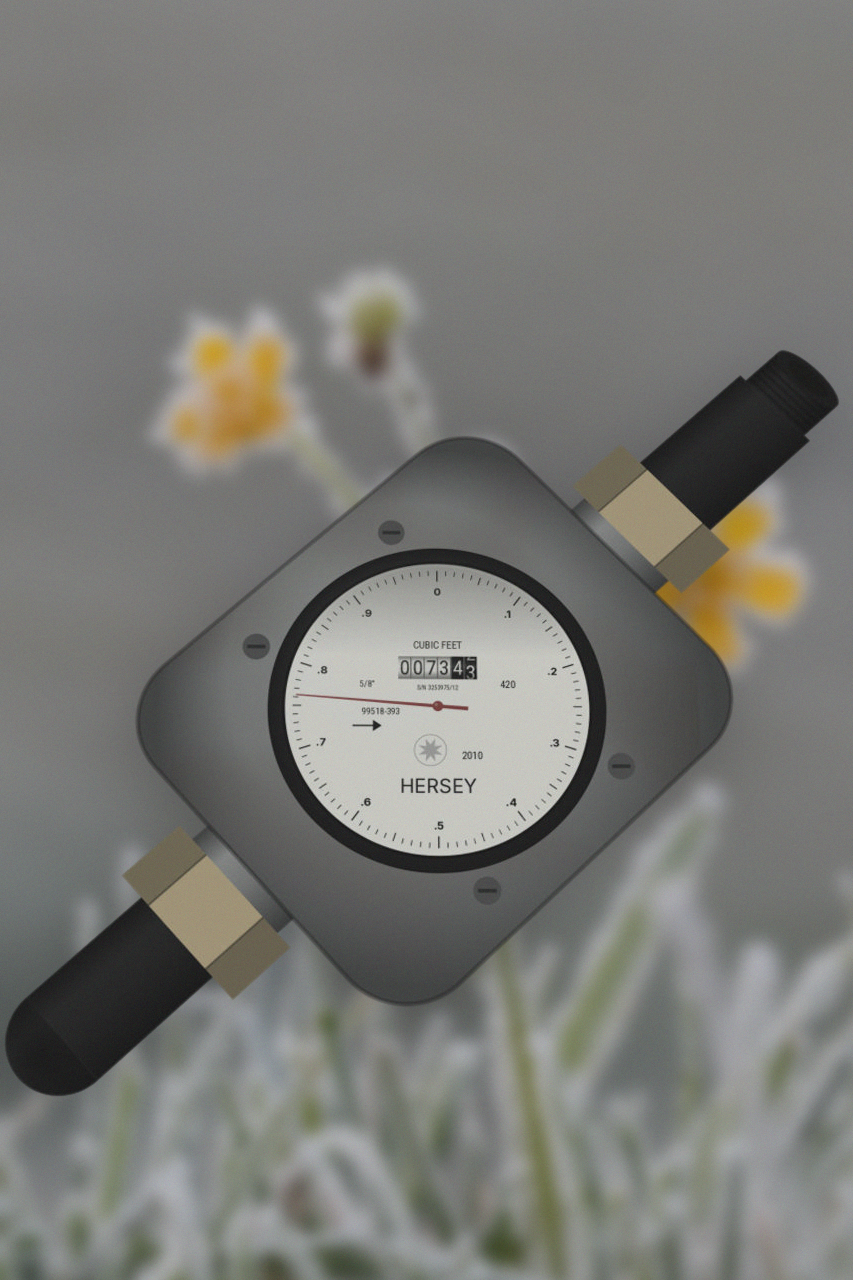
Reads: 7342.76ft³
